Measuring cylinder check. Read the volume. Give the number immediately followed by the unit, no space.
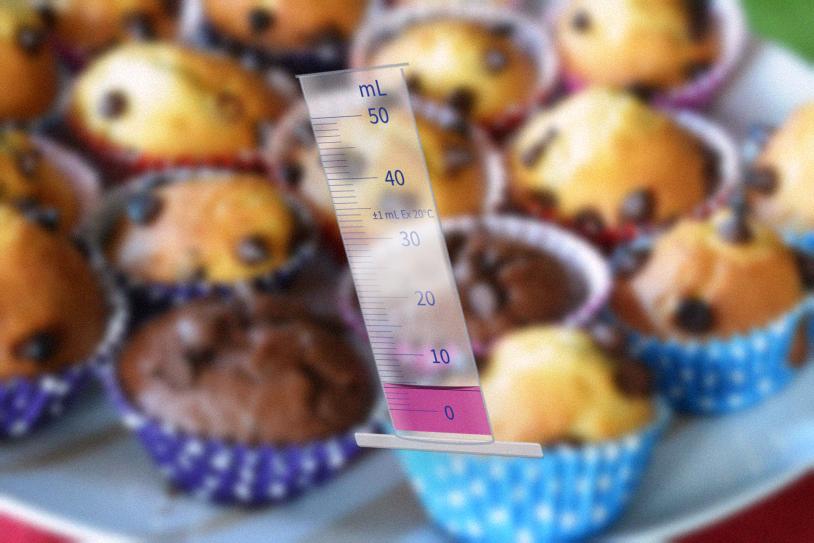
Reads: 4mL
